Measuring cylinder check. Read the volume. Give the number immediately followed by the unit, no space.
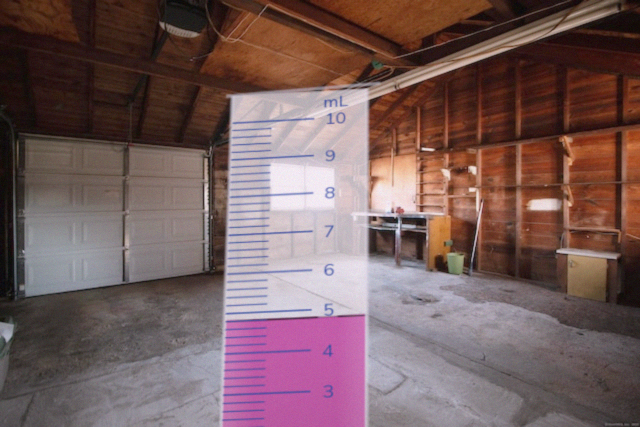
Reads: 4.8mL
